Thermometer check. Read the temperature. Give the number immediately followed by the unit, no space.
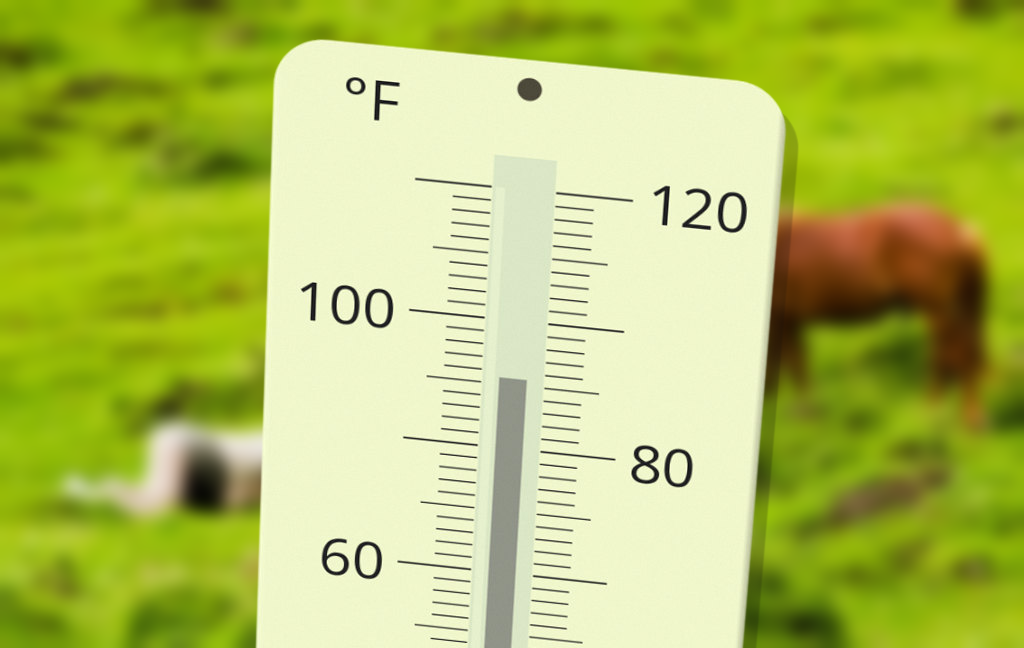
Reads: 91°F
